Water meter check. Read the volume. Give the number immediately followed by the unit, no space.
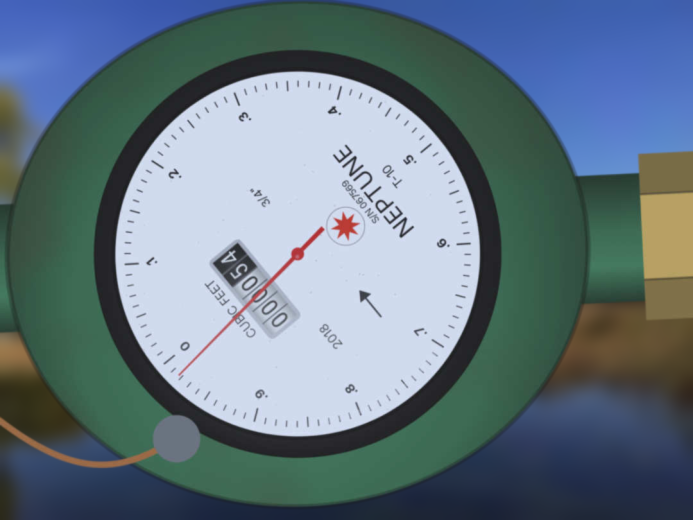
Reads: 53.98ft³
